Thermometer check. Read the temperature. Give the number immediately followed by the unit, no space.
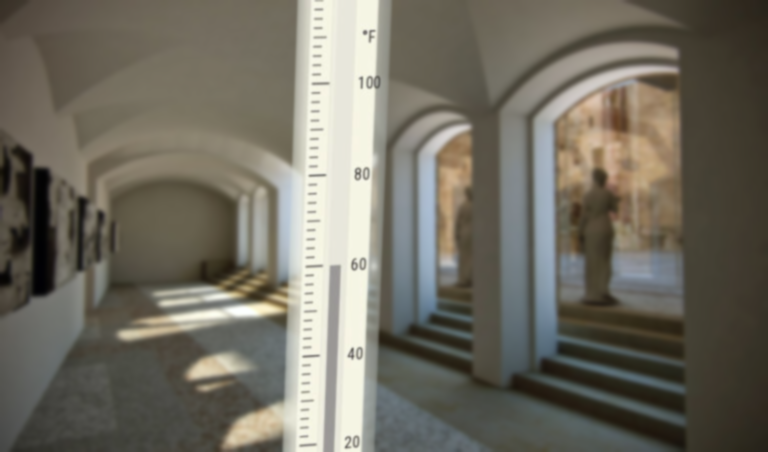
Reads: 60°F
